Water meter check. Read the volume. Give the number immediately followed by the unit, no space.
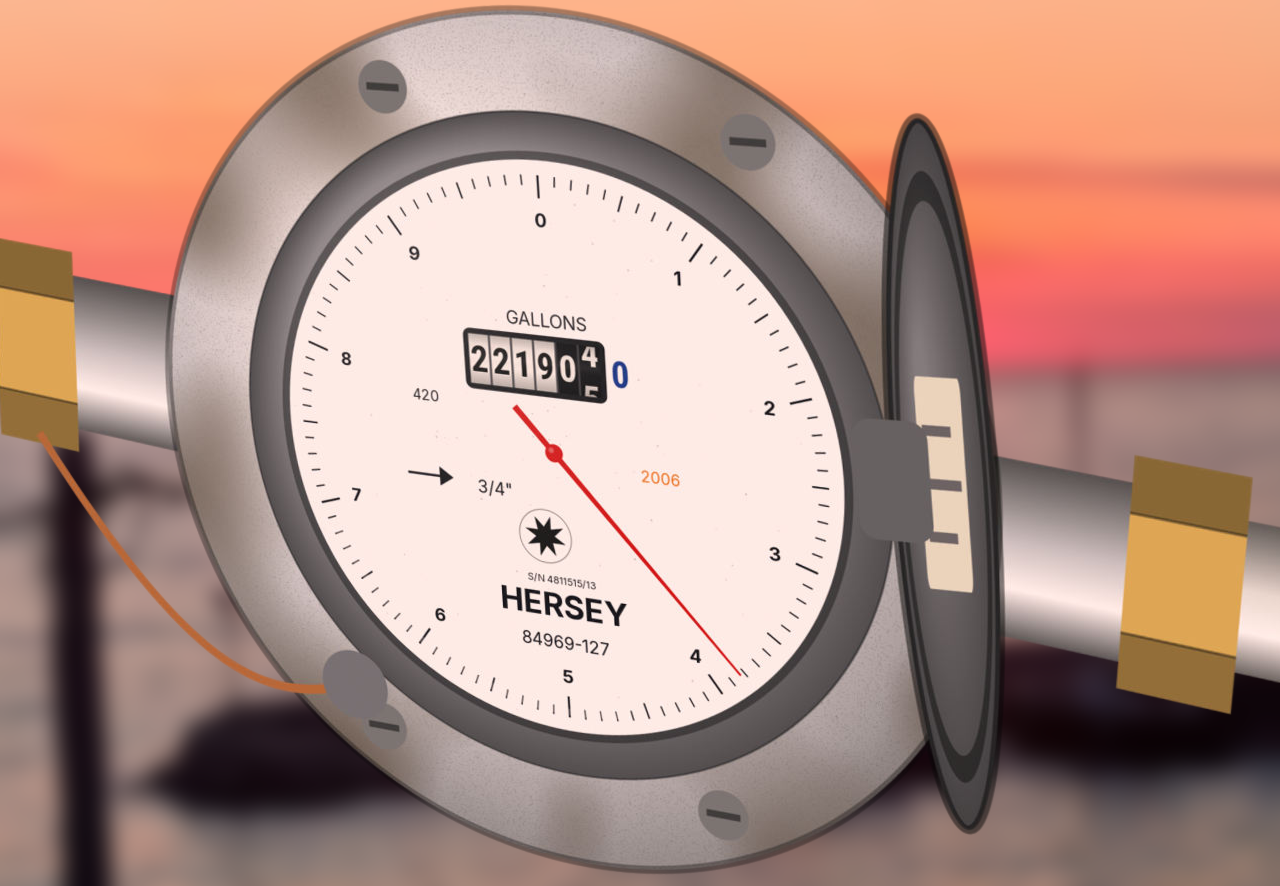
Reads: 2219043.8gal
